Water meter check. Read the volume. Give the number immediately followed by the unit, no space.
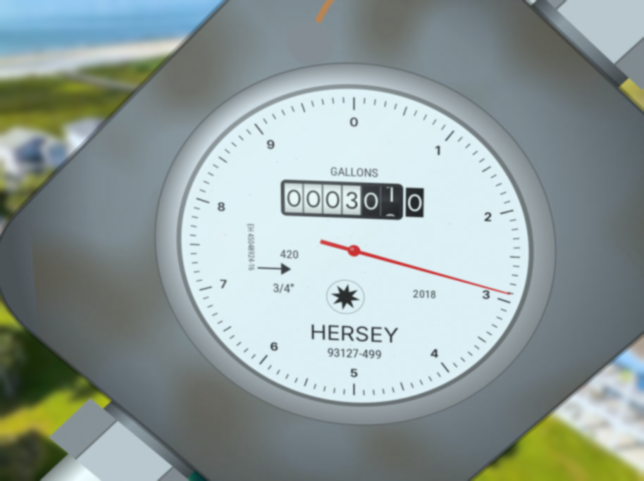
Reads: 3012.9gal
